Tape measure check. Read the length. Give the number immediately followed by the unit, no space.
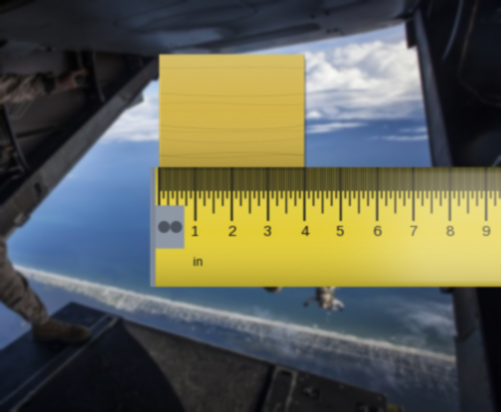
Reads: 4in
